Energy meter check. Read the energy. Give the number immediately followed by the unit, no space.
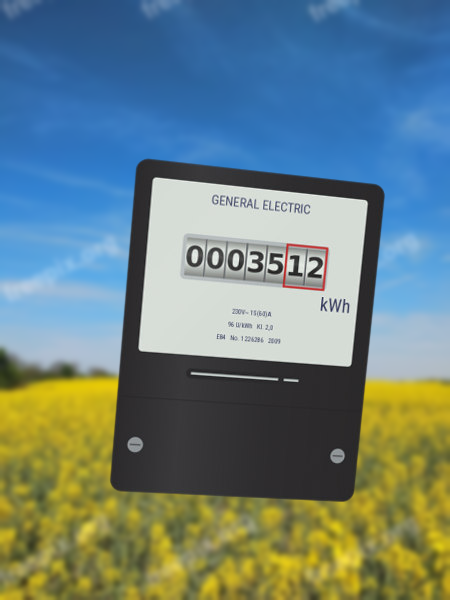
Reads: 35.12kWh
